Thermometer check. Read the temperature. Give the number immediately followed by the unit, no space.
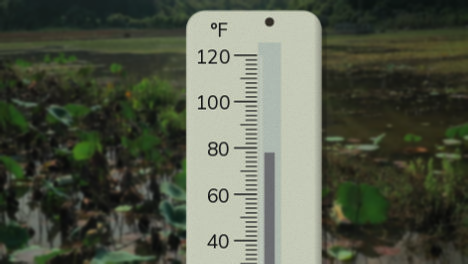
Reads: 78°F
